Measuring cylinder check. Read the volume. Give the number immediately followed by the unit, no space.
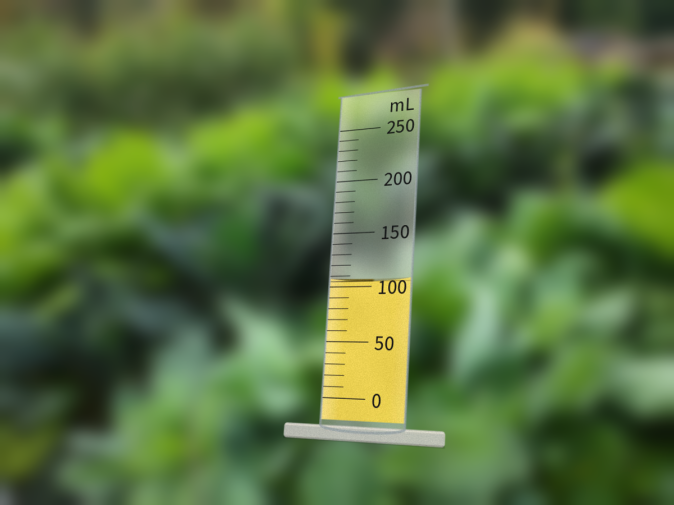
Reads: 105mL
